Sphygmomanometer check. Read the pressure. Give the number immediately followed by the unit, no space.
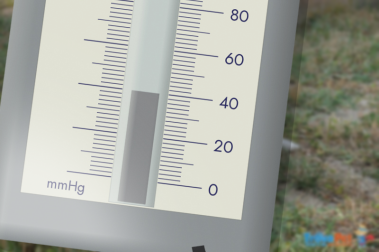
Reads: 40mmHg
